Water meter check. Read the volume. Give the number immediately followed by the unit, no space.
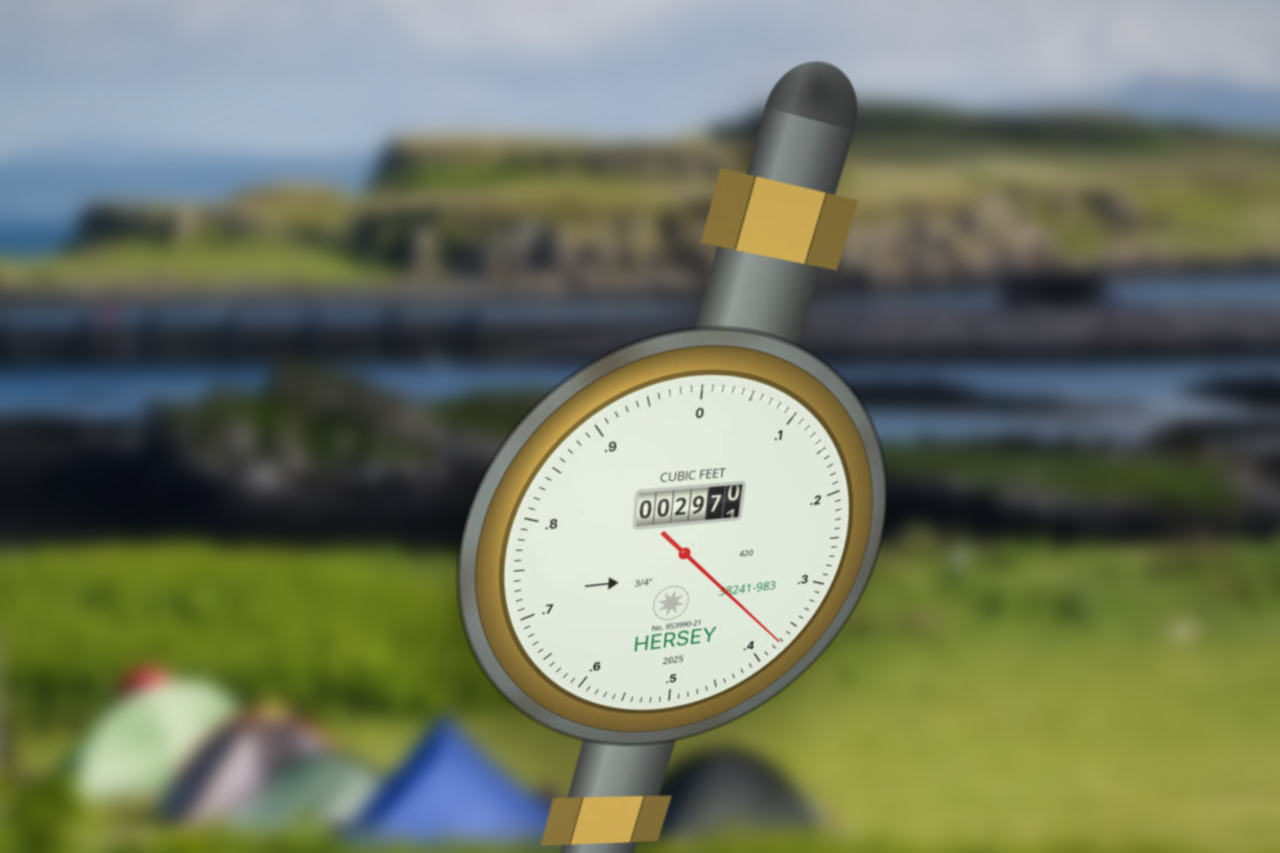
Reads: 2970.37ft³
